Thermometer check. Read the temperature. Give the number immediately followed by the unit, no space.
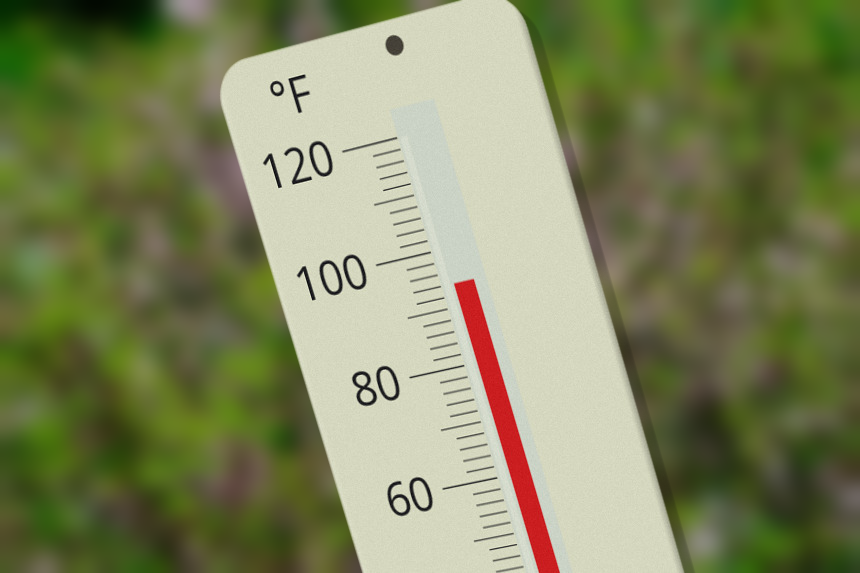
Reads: 94°F
